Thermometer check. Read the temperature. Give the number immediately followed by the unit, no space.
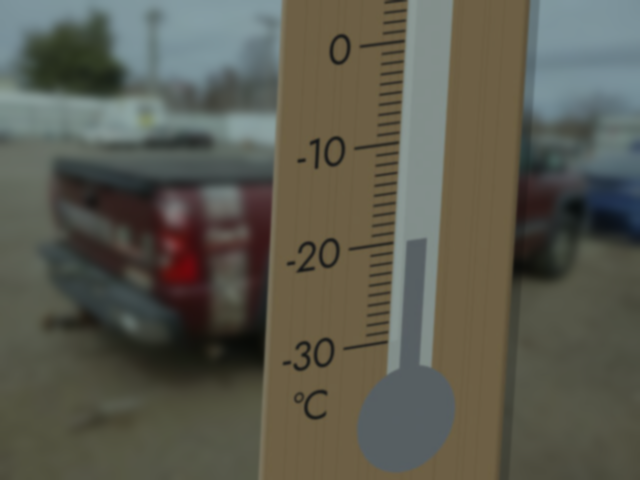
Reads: -20°C
